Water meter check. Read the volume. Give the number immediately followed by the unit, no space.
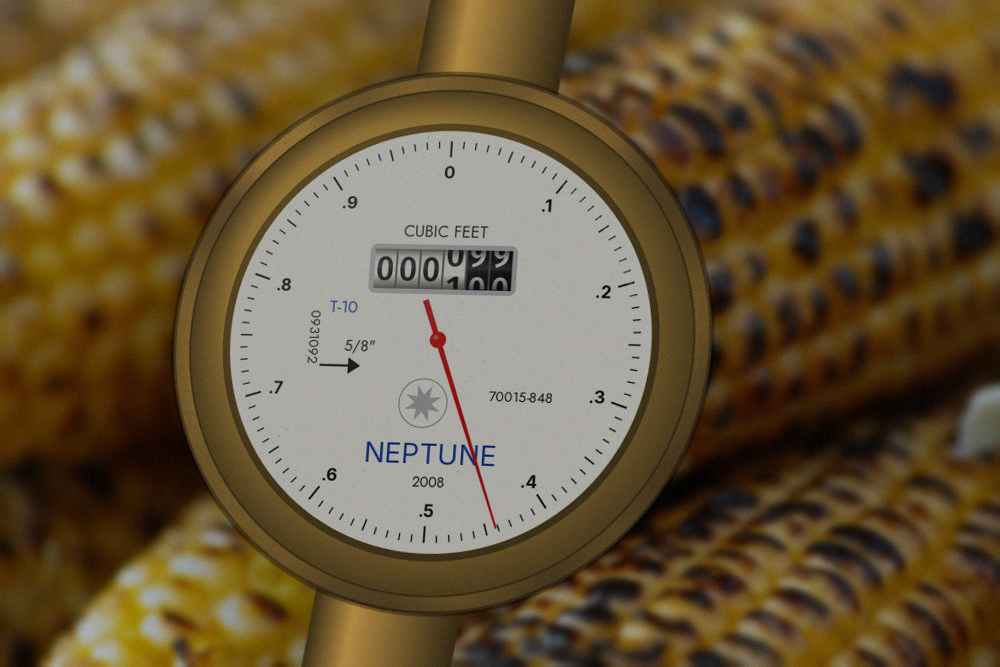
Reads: 99.44ft³
